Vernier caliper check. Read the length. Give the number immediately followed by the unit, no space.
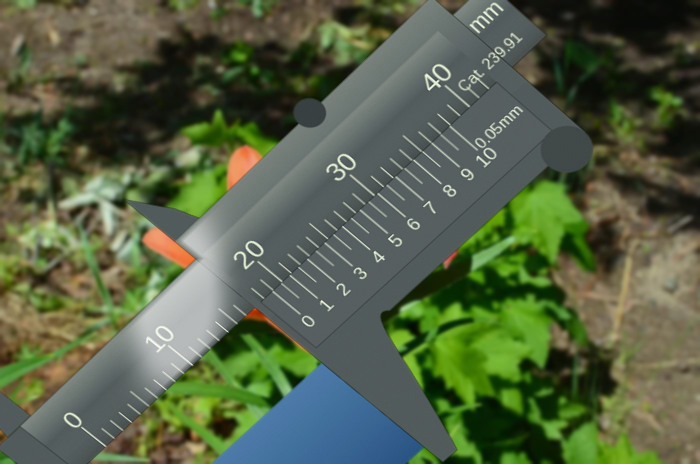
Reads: 18.9mm
